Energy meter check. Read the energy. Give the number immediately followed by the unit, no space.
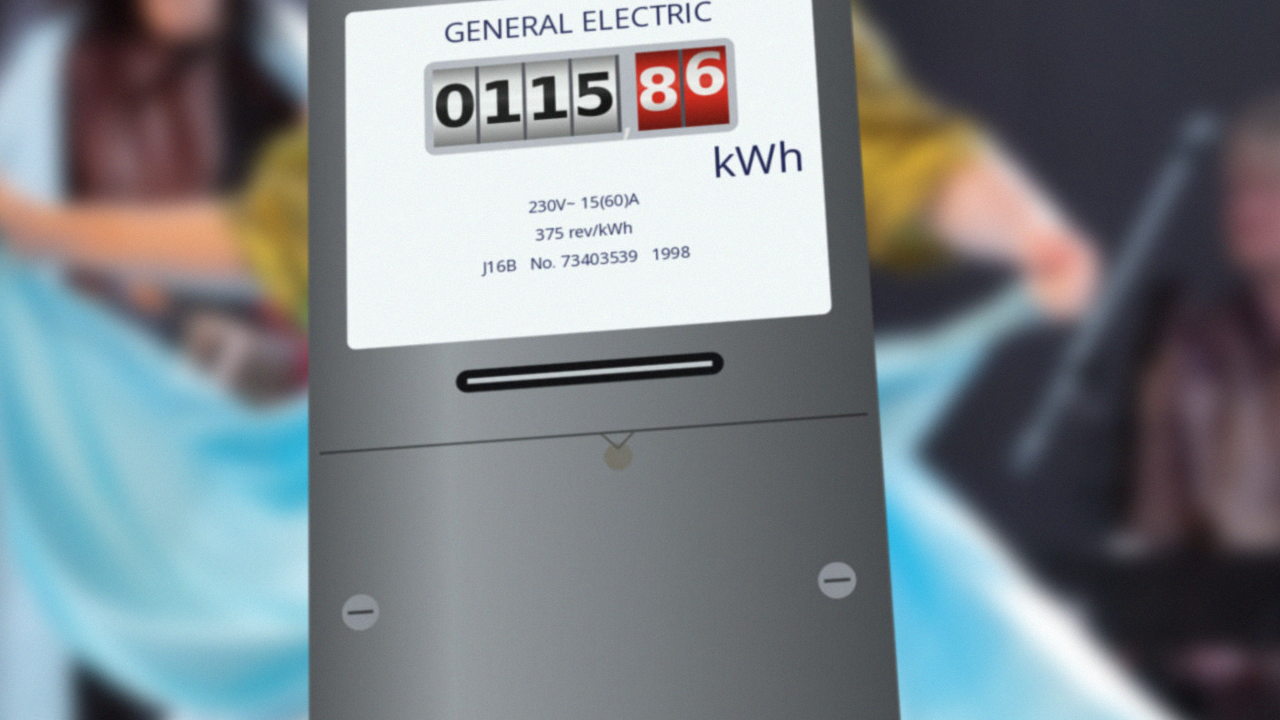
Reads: 115.86kWh
